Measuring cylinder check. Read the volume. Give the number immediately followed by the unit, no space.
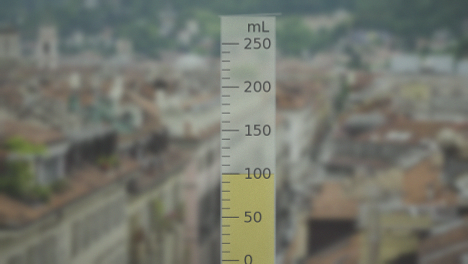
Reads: 100mL
